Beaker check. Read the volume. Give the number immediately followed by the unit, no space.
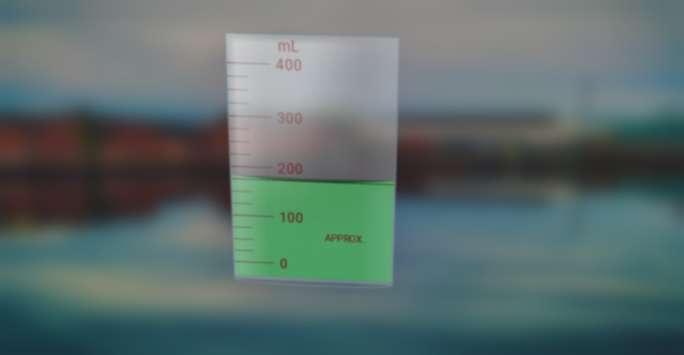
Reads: 175mL
